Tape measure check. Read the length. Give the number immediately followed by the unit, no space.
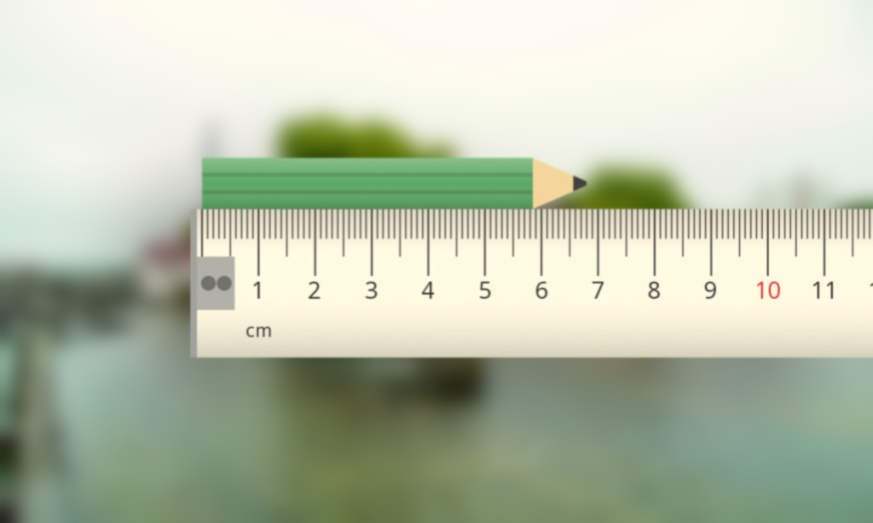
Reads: 6.8cm
